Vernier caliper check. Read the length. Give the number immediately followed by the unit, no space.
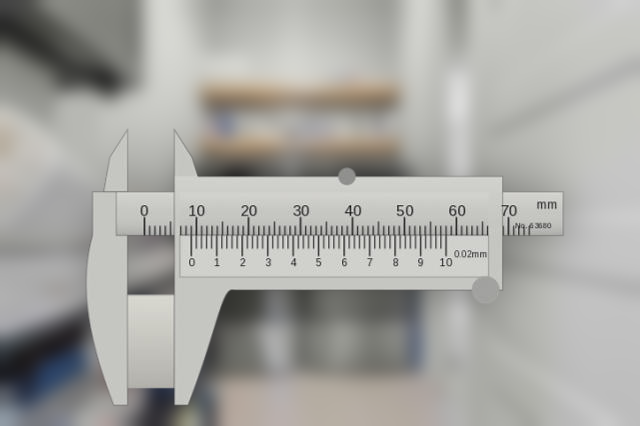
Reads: 9.0mm
